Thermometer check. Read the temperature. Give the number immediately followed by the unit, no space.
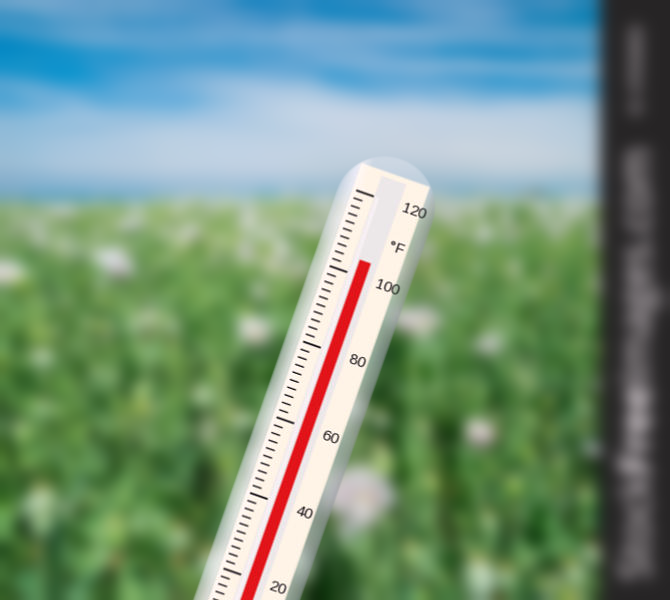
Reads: 104°F
